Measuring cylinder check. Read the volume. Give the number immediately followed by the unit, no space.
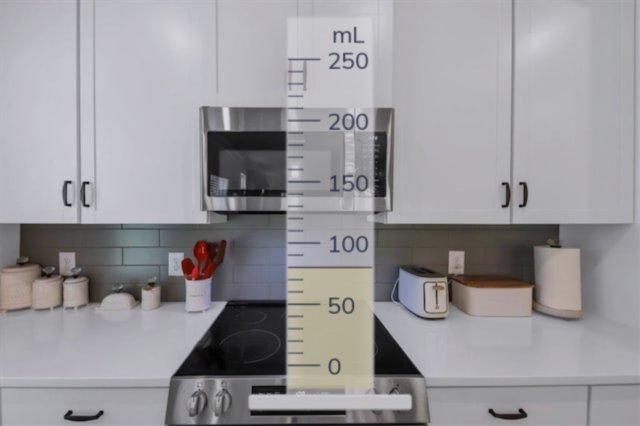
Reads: 80mL
